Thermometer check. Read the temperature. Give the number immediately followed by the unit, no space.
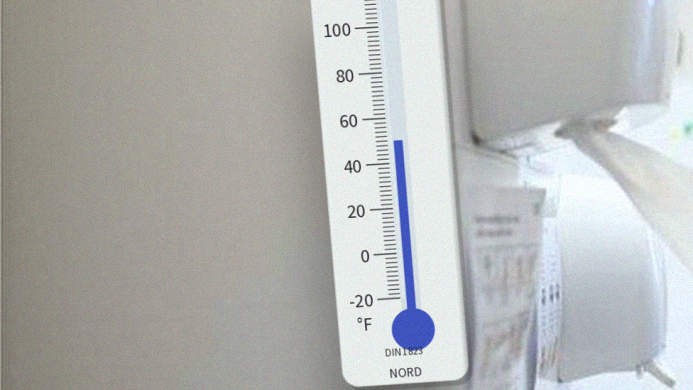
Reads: 50°F
